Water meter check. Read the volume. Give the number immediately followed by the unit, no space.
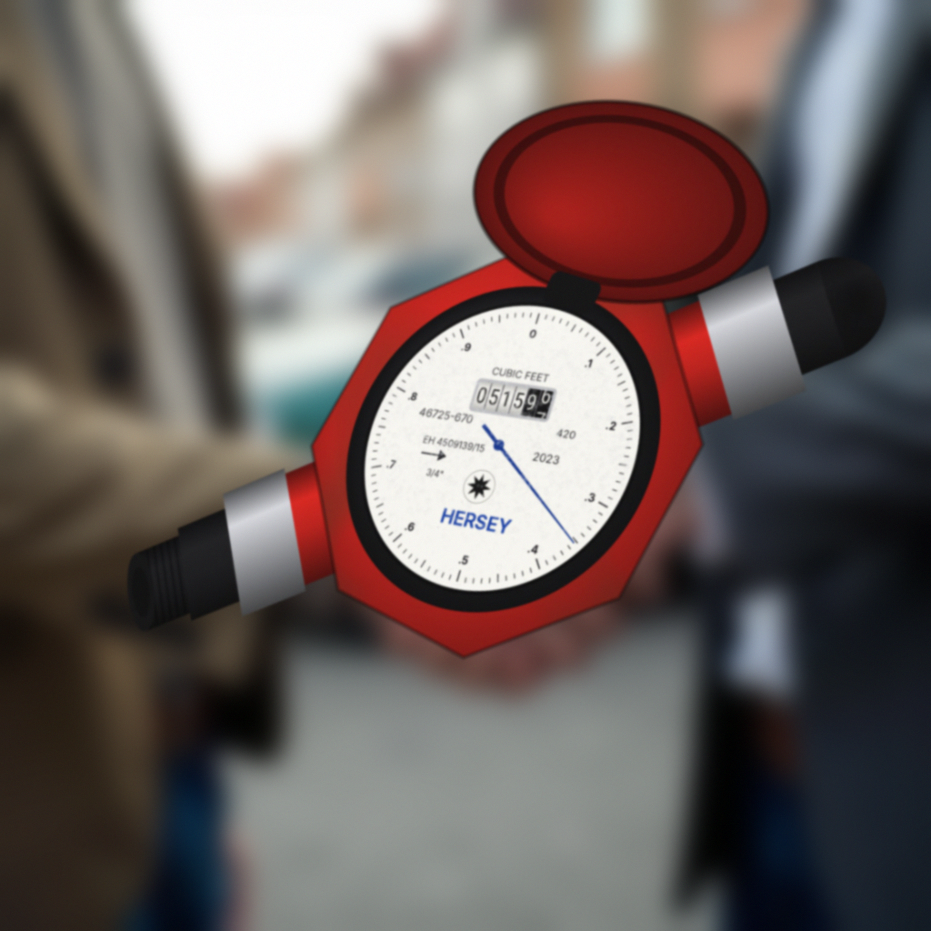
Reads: 51596.35ft³
